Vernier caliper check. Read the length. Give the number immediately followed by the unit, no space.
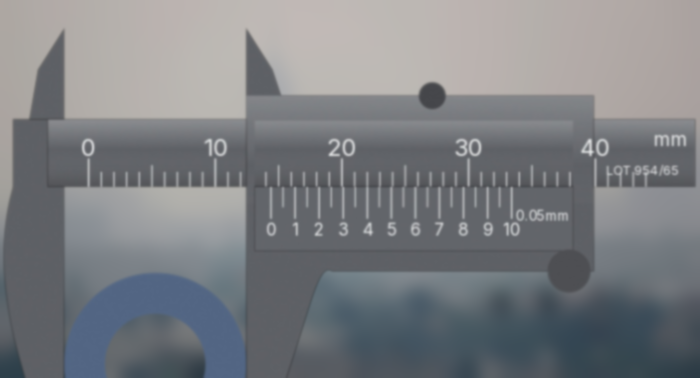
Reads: 14.4mm
